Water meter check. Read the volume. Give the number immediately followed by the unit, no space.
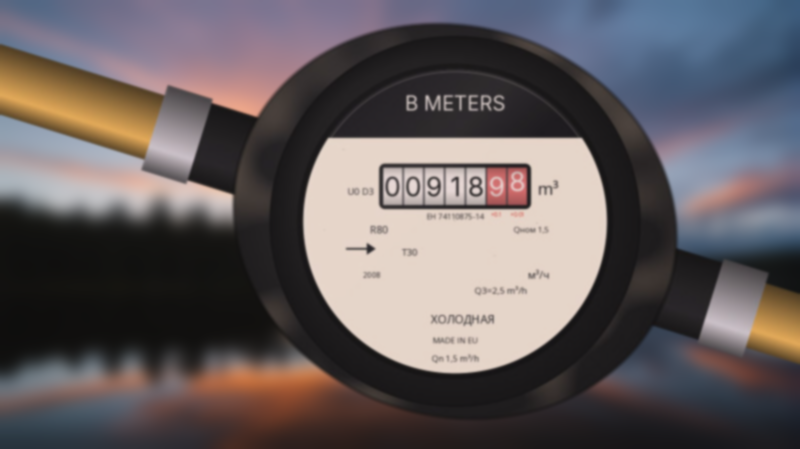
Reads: 918.98m³
